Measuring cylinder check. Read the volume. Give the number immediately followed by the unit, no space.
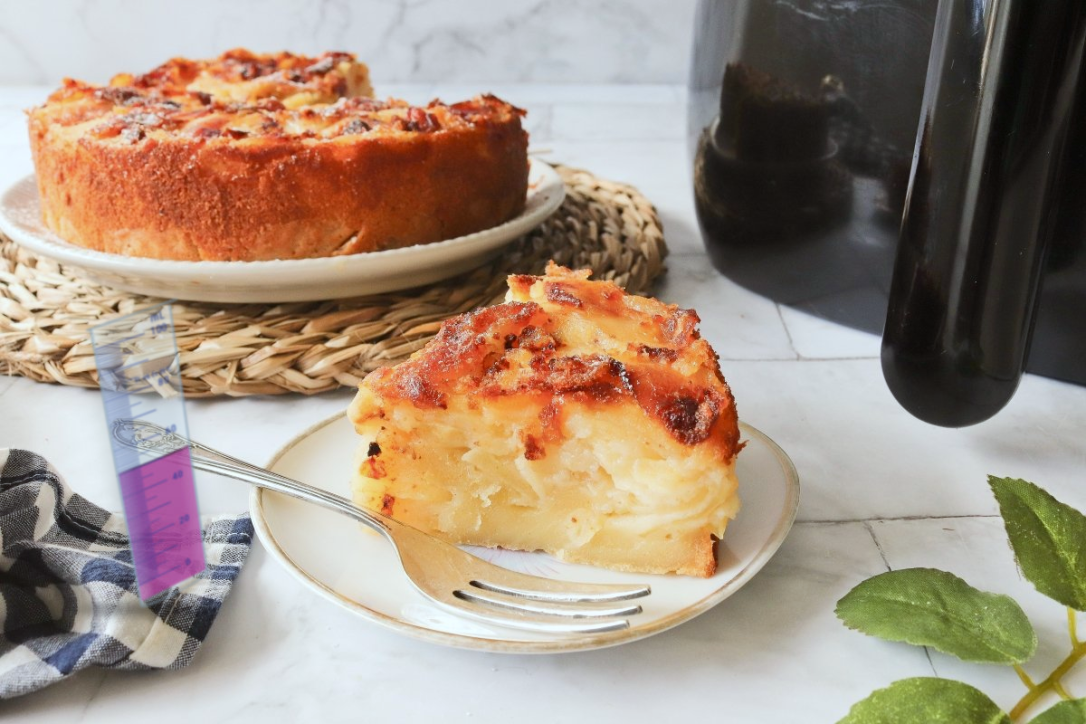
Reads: 50mL
